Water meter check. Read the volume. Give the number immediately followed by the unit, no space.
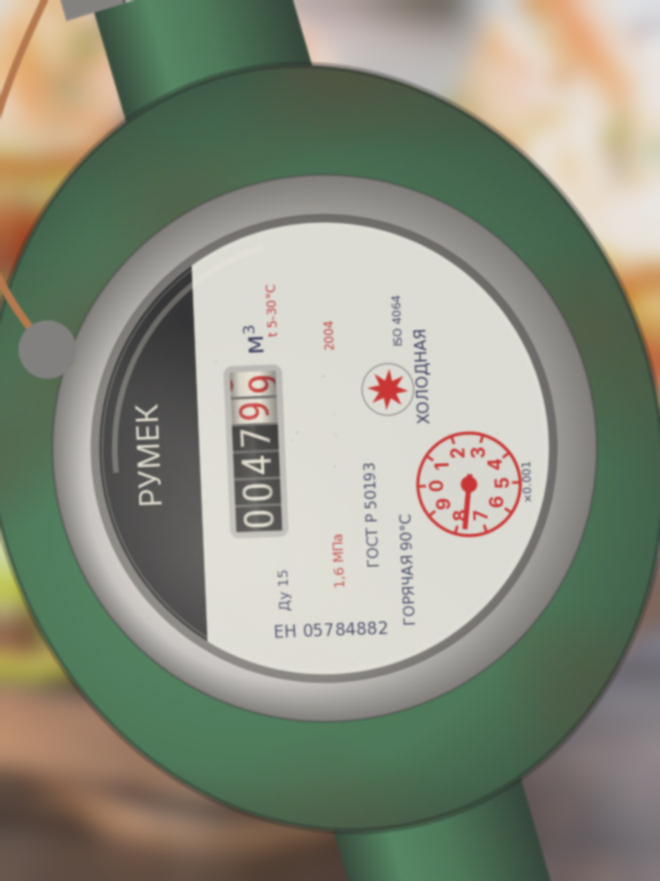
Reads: 47.987m³
